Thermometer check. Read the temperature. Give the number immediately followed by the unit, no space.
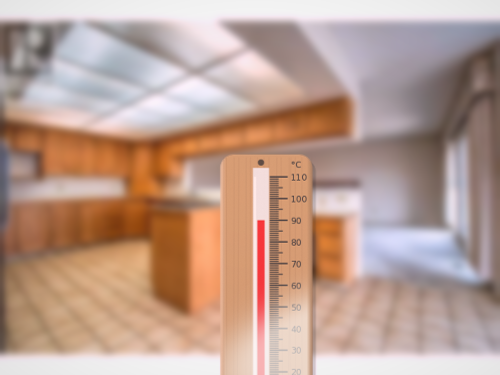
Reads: 90°C
